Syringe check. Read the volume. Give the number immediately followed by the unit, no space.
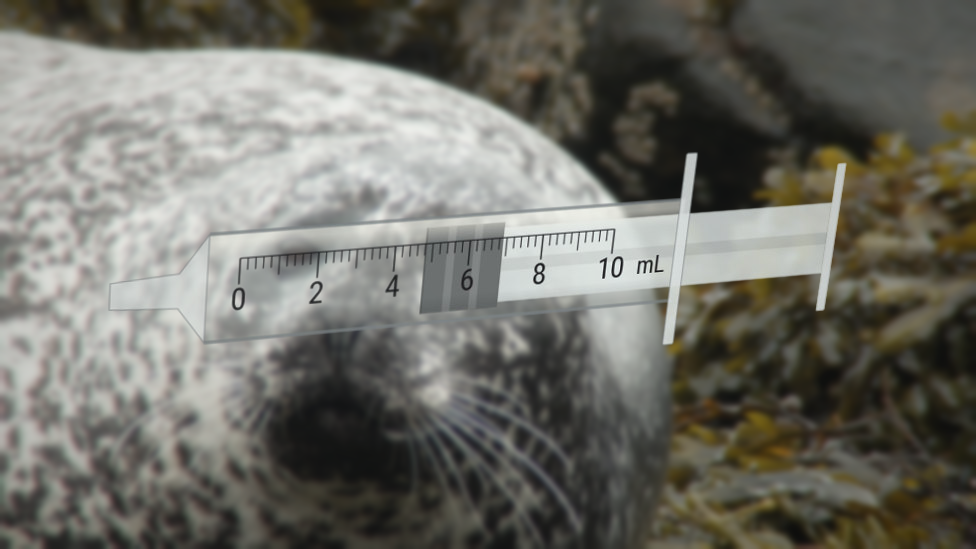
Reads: 4.8mL
